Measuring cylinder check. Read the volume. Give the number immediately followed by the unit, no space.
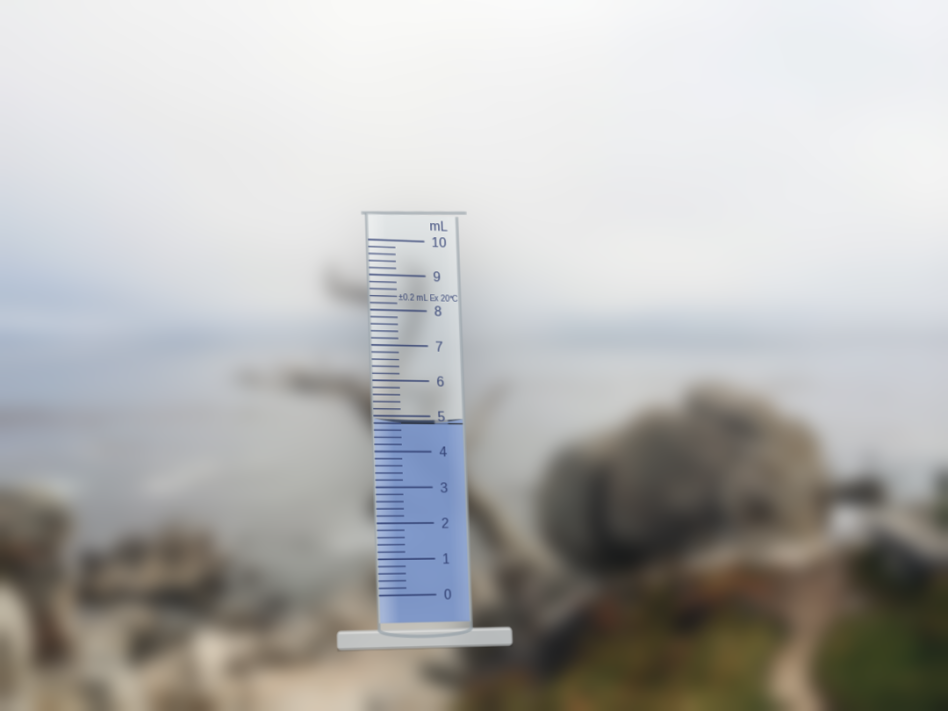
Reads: 4.8mL
